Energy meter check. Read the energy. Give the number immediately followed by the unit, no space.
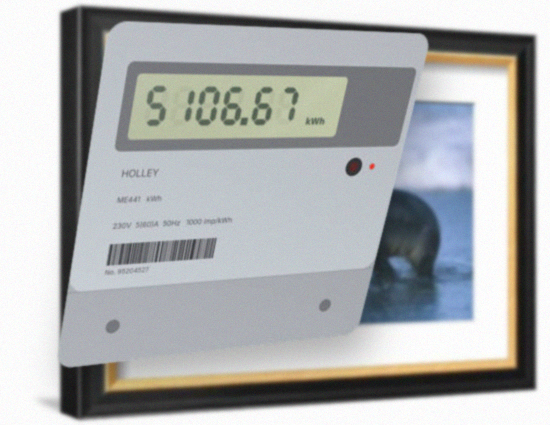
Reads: 5106.67kWh
